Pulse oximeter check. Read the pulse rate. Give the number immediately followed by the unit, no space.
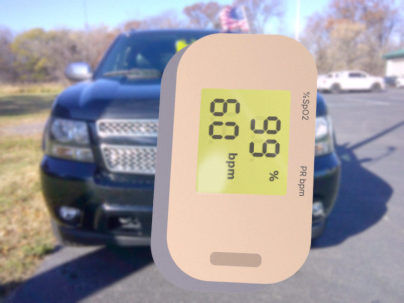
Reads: 60bpm
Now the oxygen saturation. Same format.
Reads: 99%
